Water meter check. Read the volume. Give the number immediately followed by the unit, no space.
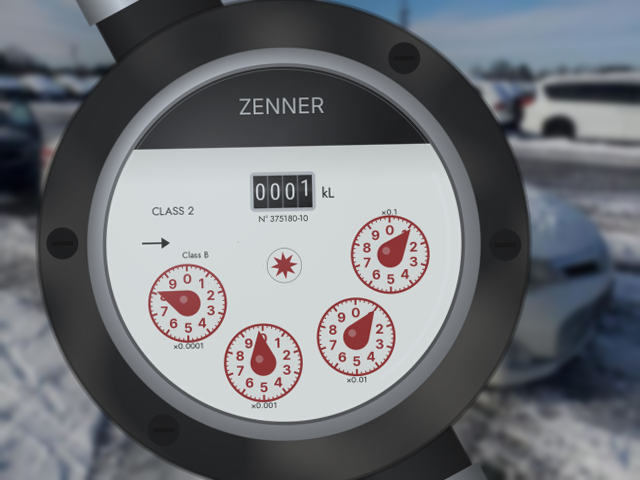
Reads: 1.1098kL
